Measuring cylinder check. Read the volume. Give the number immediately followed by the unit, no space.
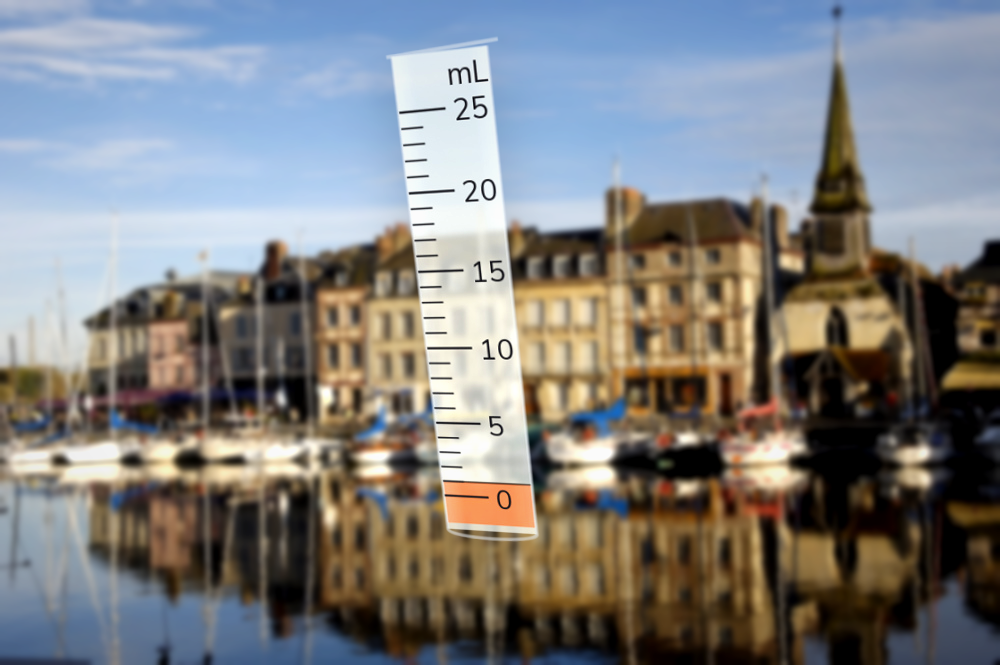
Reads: 1mL
